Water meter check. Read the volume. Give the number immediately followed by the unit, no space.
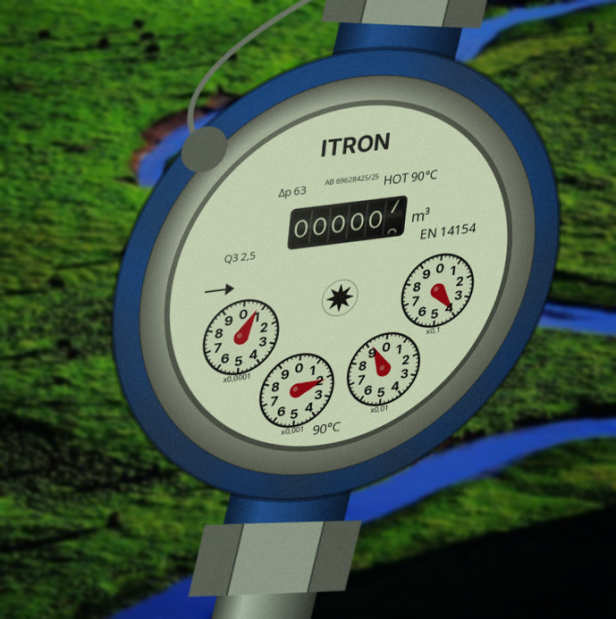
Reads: 7.3920m³
